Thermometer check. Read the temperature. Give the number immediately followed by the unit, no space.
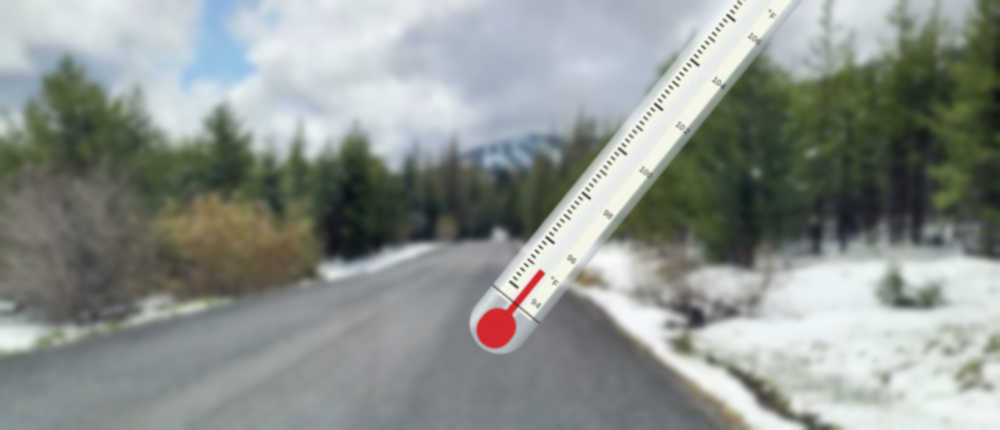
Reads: 95°F
